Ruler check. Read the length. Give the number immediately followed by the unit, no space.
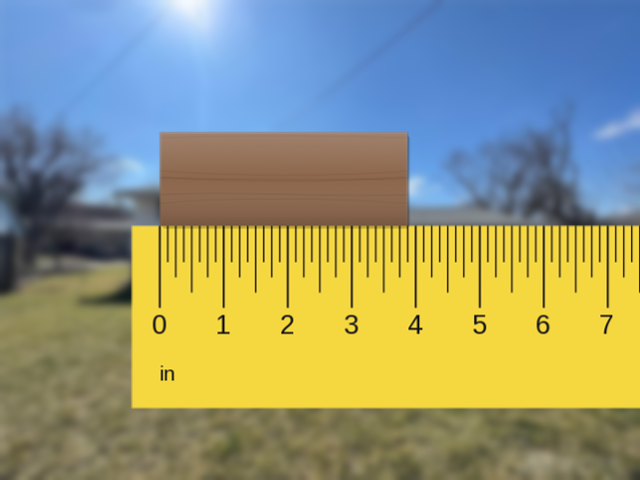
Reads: 3.875in
